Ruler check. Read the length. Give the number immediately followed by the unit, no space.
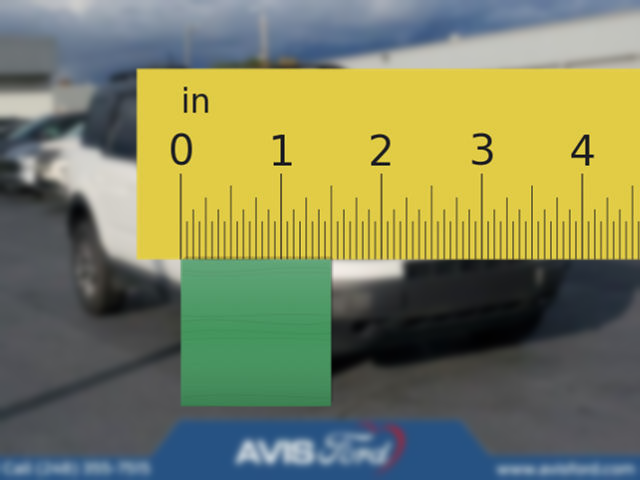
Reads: 1.5in
